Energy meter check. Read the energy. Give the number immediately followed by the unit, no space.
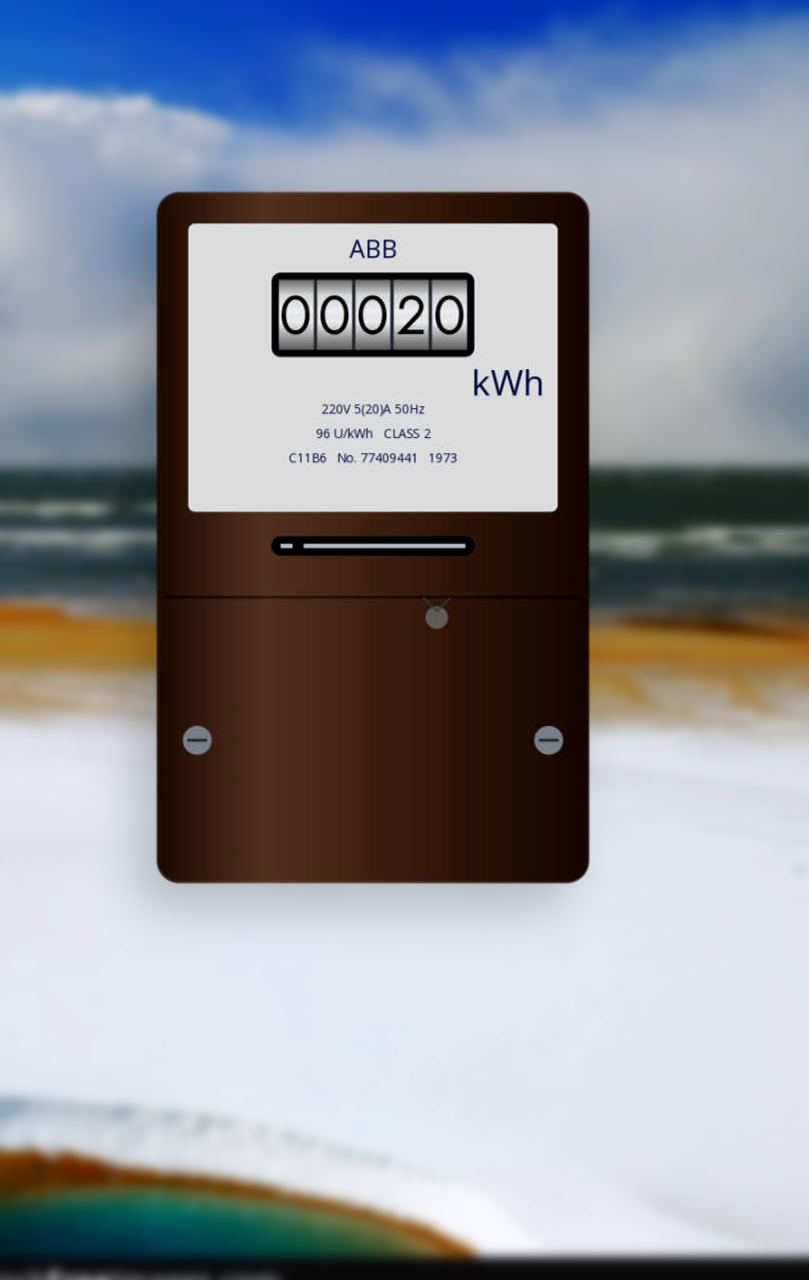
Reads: 20kWh
